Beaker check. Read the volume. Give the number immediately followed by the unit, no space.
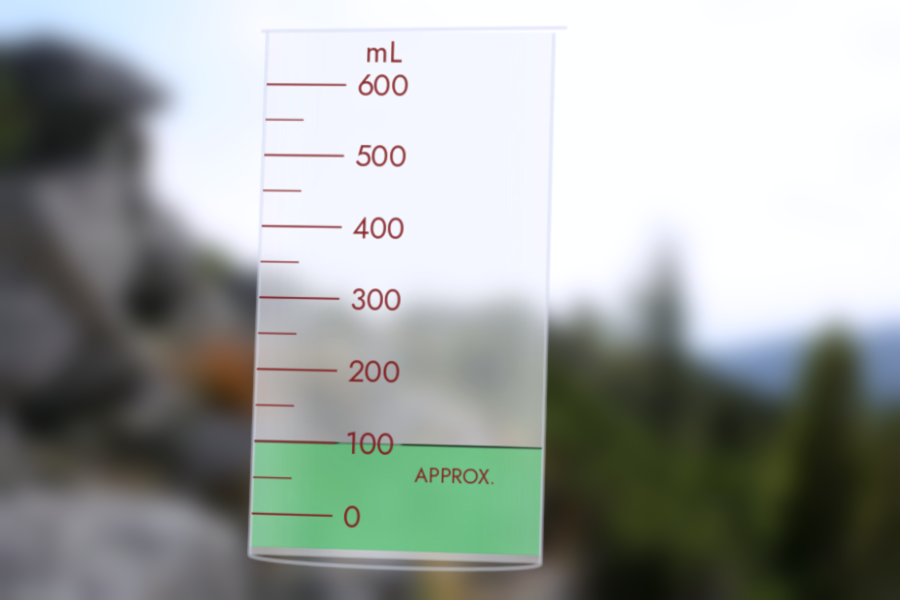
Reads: 100mL
